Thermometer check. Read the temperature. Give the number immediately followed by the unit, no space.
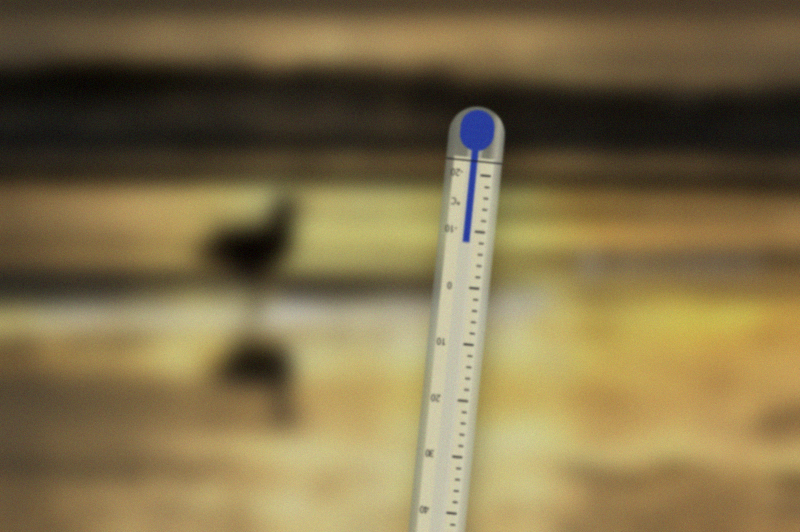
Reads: -8°C
